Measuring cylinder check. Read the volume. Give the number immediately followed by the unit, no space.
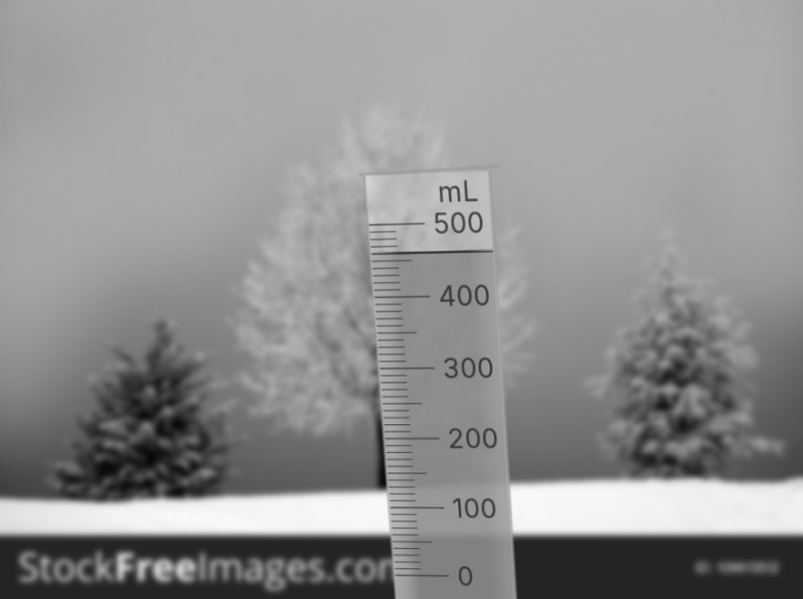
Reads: 460mL
